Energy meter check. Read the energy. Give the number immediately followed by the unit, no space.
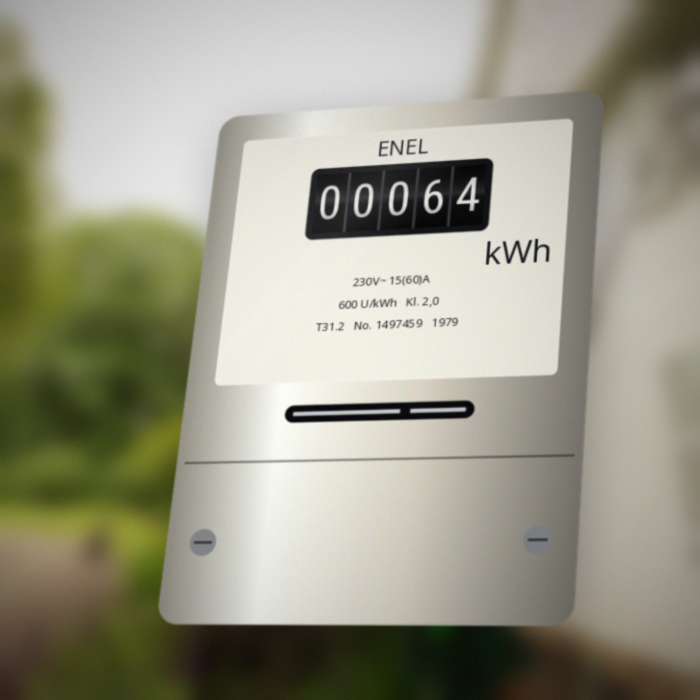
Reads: 64kWh
